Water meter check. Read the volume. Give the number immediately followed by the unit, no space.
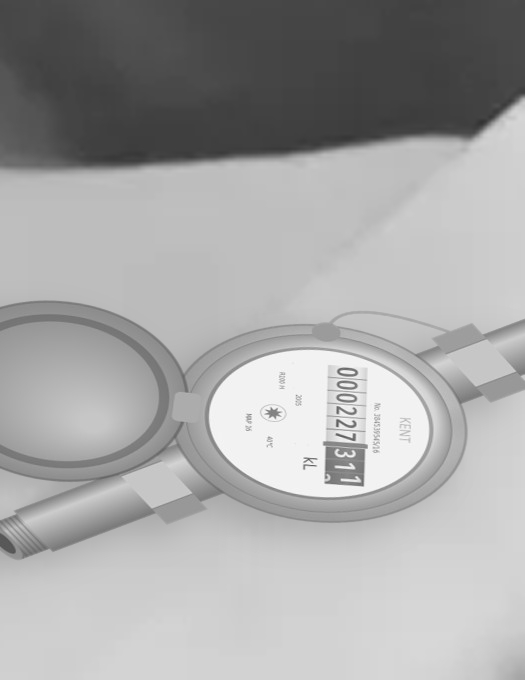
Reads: 227.311kL
